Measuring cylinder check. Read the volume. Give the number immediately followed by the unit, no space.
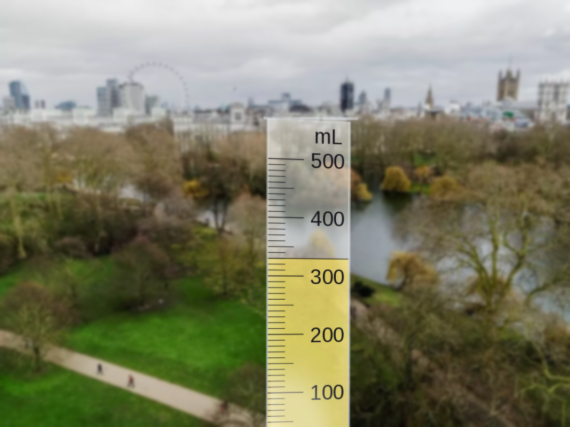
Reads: 330mL
